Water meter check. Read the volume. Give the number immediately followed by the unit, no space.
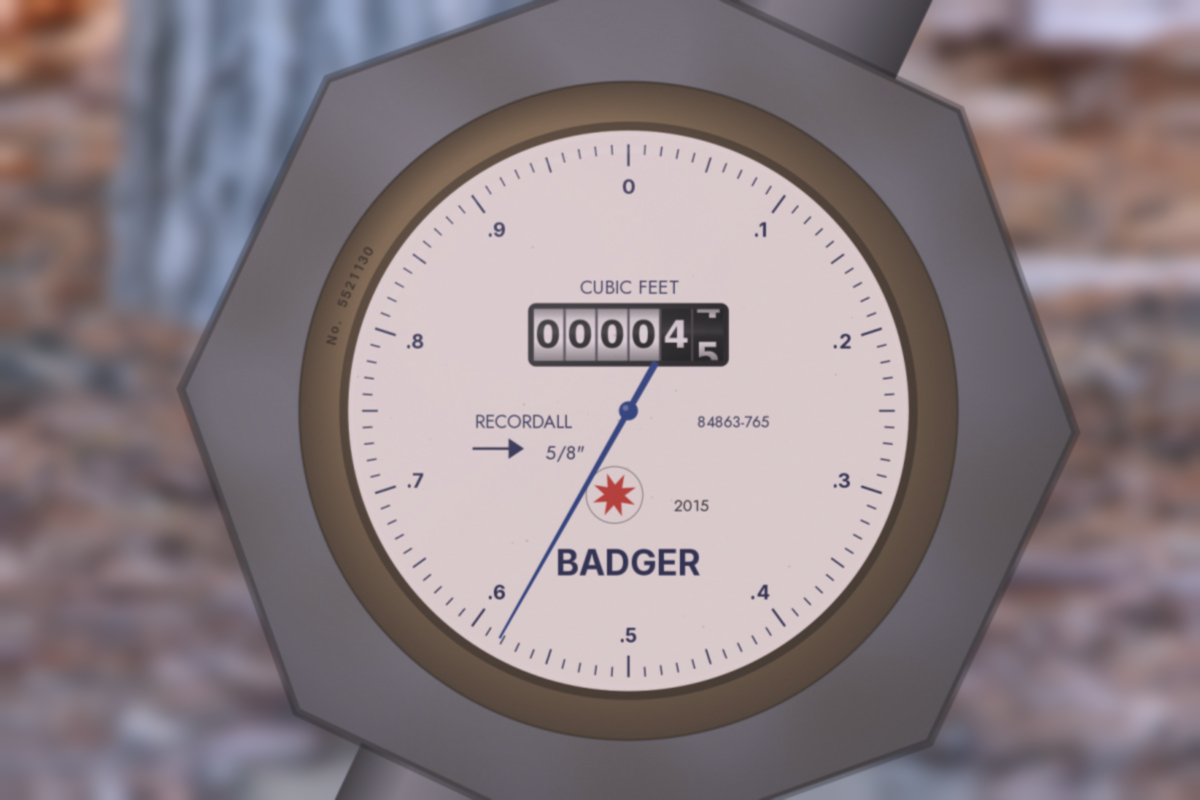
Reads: 44.58ft³
